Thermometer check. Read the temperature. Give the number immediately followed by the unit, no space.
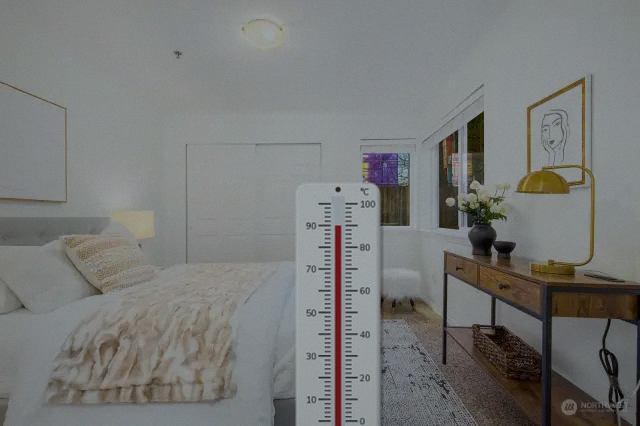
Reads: 90°C
